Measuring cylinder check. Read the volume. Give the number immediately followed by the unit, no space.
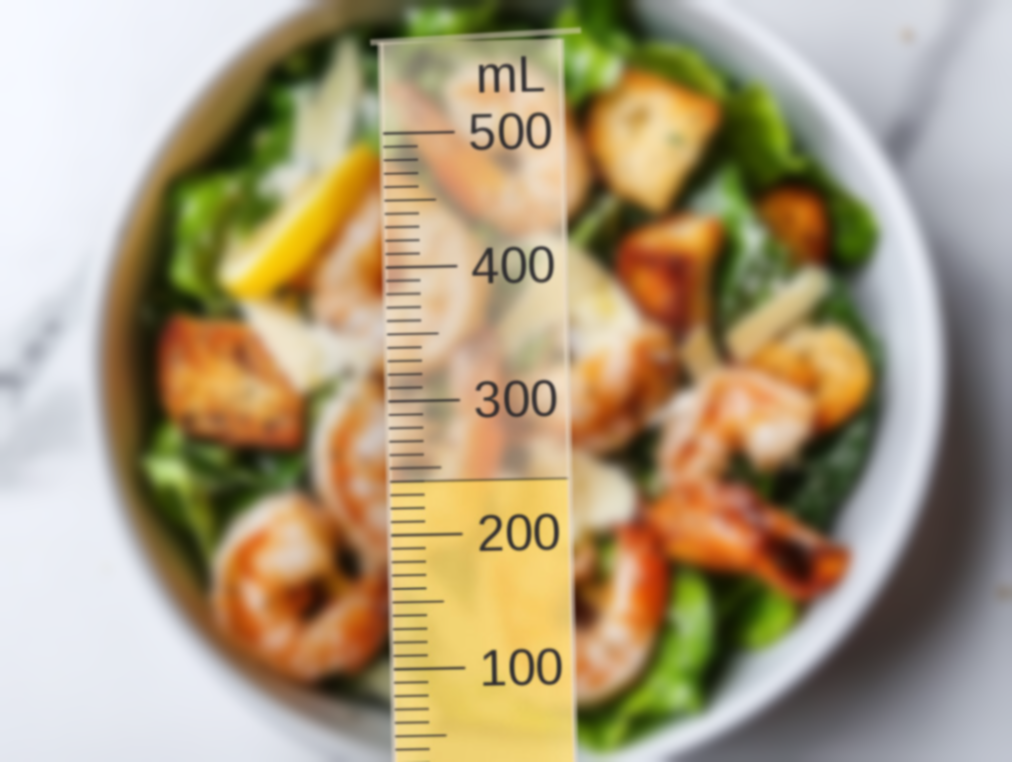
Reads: 240mL
